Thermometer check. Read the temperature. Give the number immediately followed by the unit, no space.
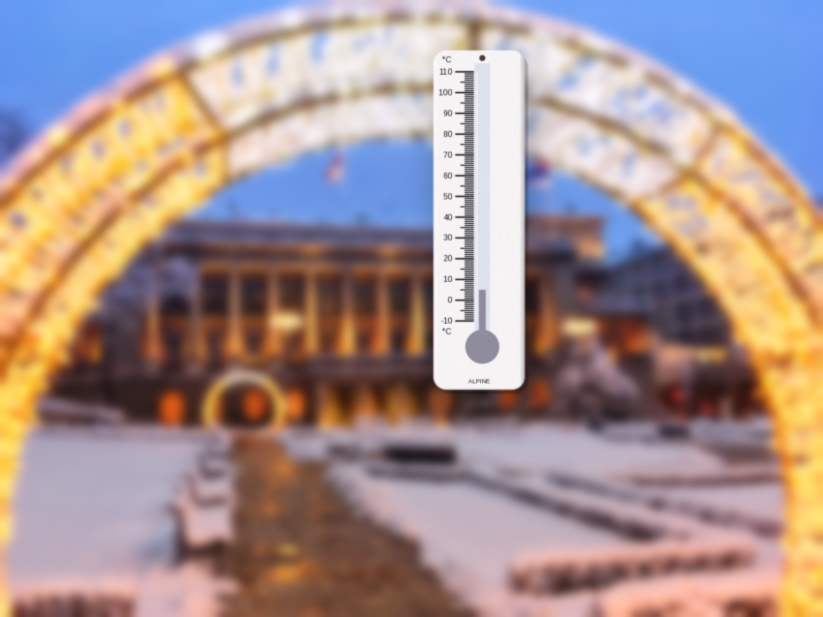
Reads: 5°C
